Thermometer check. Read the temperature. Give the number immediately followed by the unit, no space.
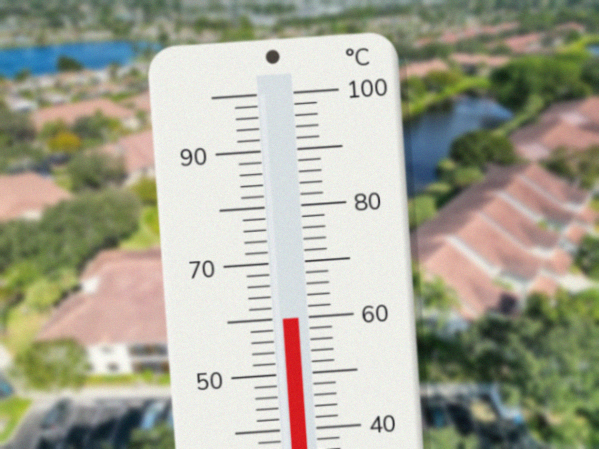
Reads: 60°C
